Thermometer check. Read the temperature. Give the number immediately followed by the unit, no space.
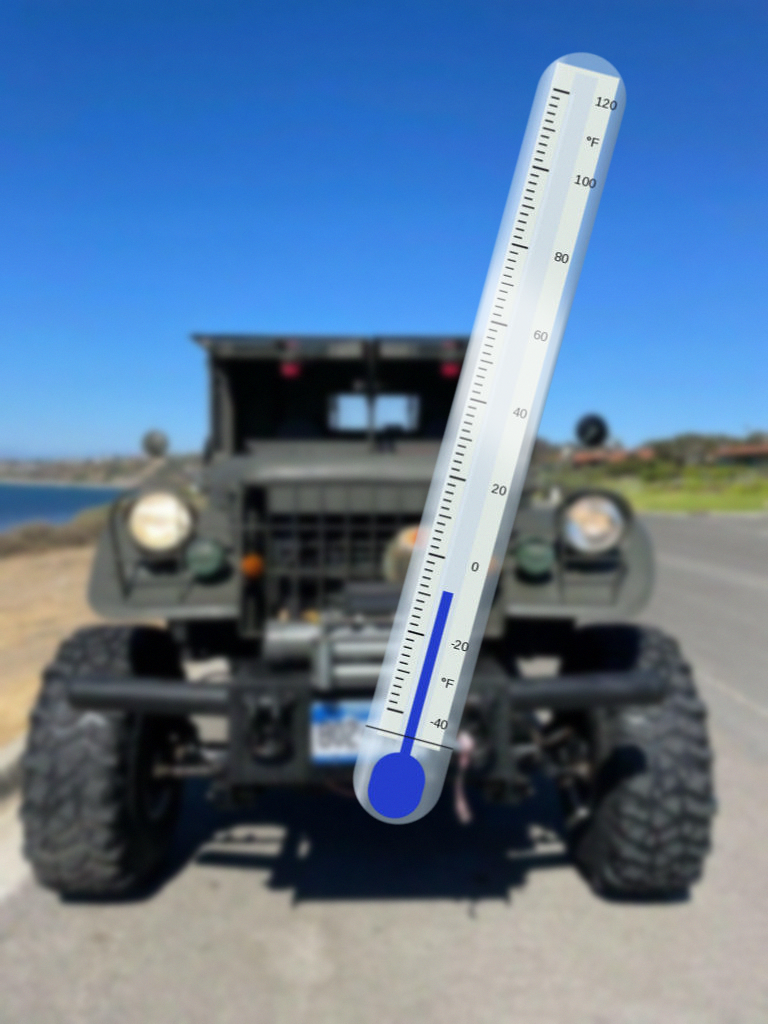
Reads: -8°F
